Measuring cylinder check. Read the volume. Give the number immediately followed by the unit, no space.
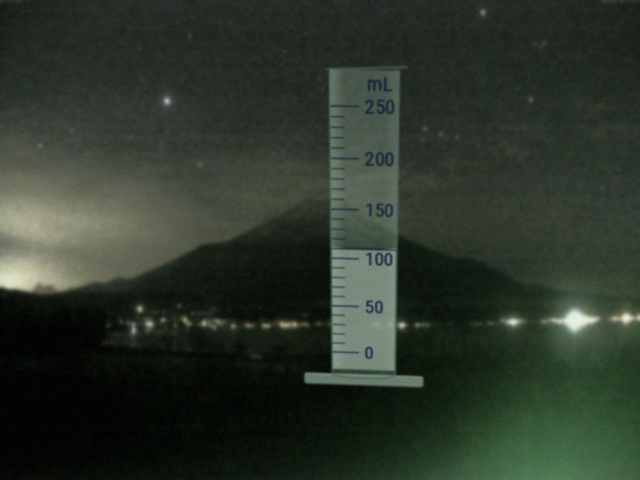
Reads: 110mL
